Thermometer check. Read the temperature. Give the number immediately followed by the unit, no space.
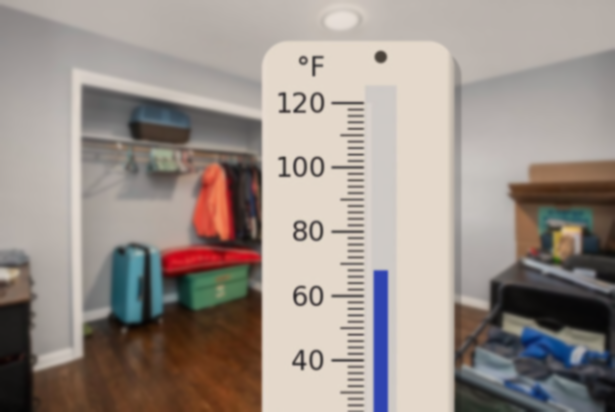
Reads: 68°F
